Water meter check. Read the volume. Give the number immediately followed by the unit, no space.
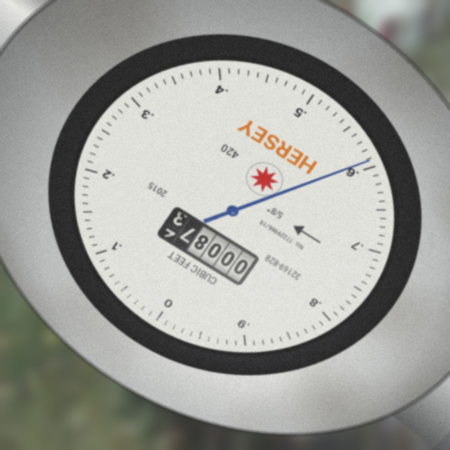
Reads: 872.59ft³
